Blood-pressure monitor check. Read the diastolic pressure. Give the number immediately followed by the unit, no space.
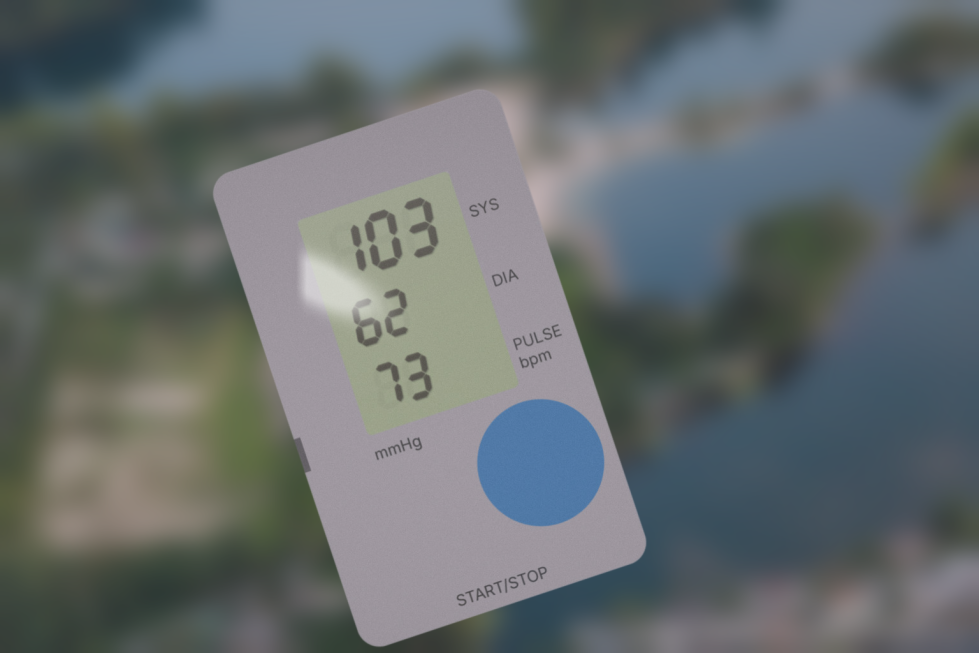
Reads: 62mmHg
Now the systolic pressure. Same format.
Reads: 103mmHg
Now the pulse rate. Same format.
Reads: 73bpm
